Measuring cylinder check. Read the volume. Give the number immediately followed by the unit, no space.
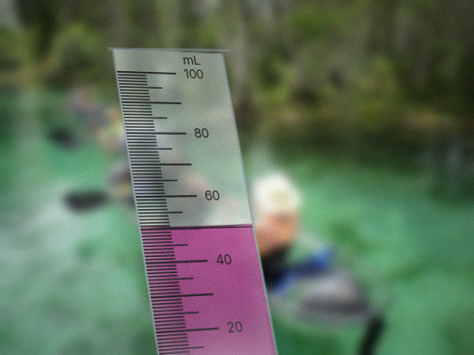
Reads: 50mL
